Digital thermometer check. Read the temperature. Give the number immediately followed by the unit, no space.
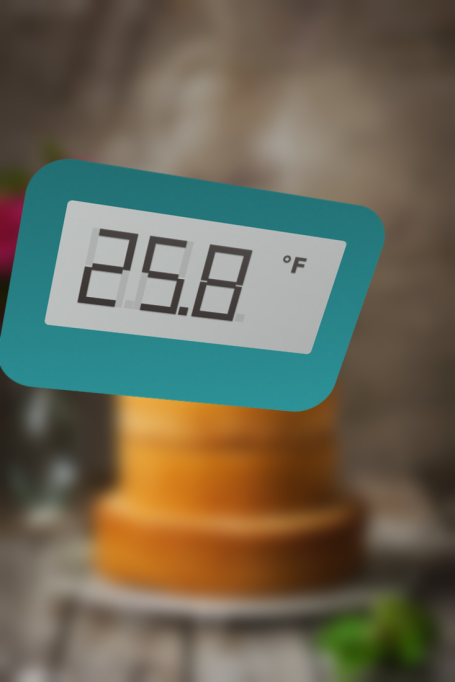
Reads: 25.8°F
